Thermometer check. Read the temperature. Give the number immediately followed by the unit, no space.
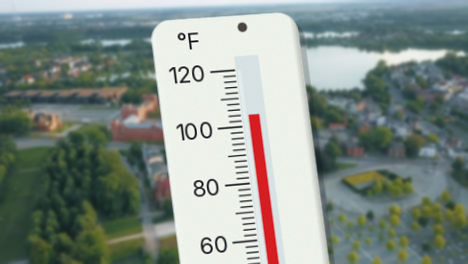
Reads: 104°F
